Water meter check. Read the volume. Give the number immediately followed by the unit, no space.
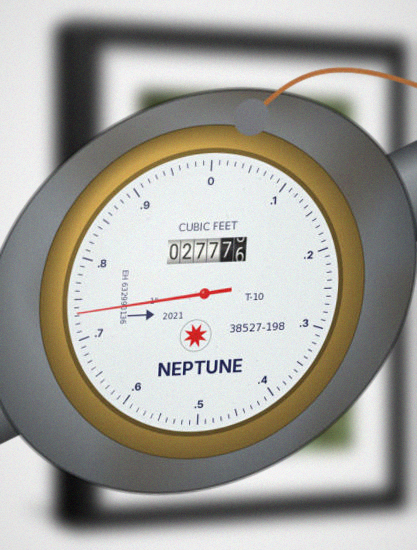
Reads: 27775.73ft³
